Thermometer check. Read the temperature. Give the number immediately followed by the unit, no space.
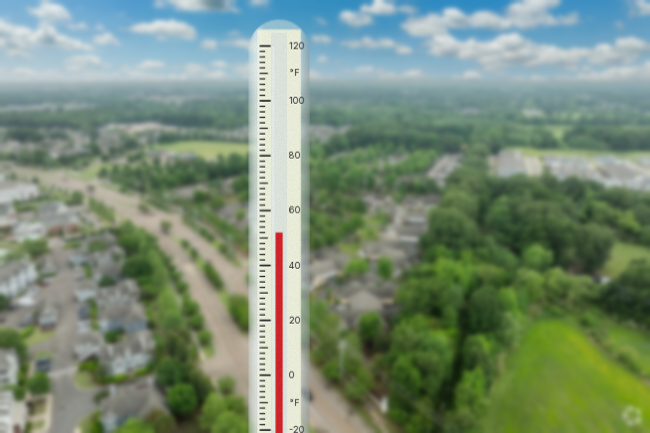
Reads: 52°F
